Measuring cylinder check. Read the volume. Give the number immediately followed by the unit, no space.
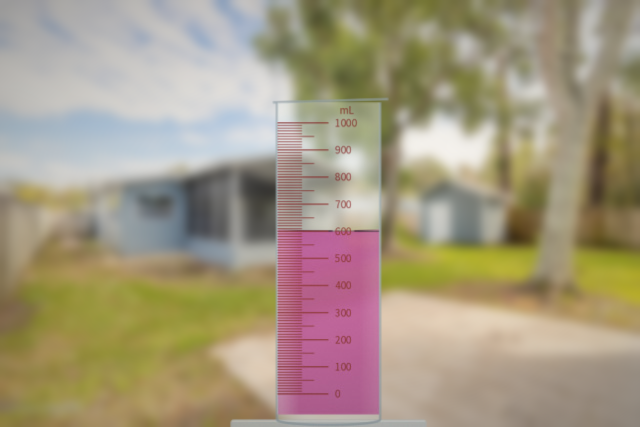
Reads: 600mL
